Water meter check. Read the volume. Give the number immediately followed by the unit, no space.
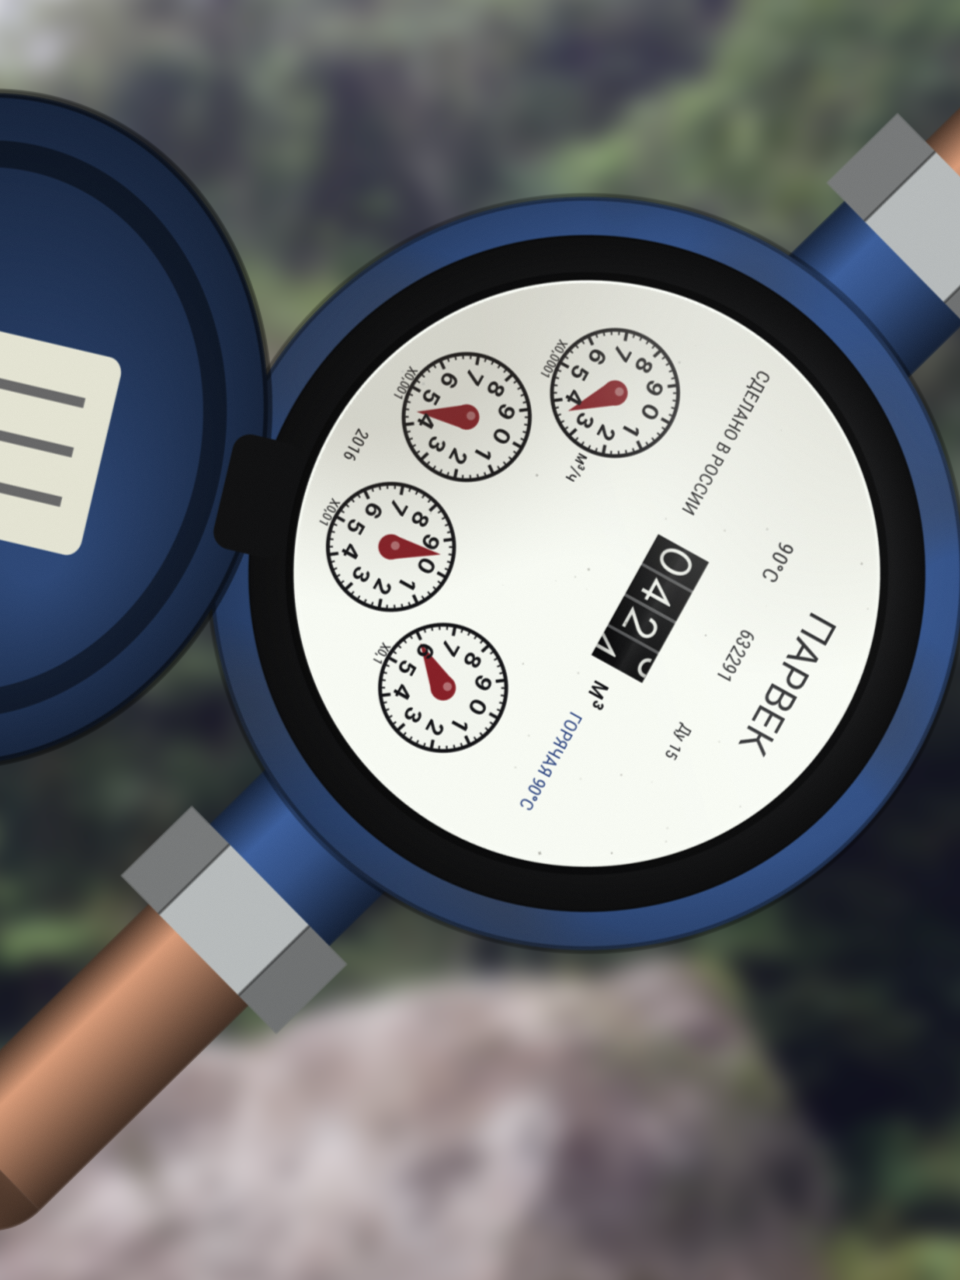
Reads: 423.5943m³
